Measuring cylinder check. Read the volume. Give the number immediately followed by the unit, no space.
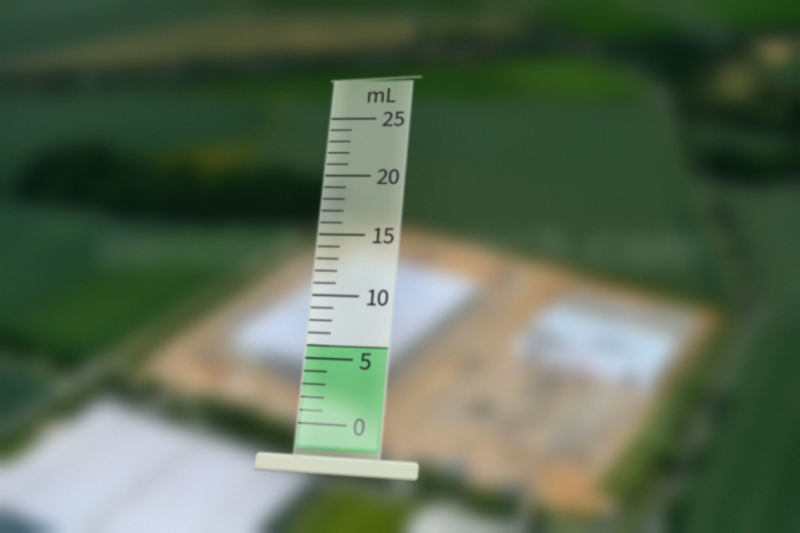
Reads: 6mL
